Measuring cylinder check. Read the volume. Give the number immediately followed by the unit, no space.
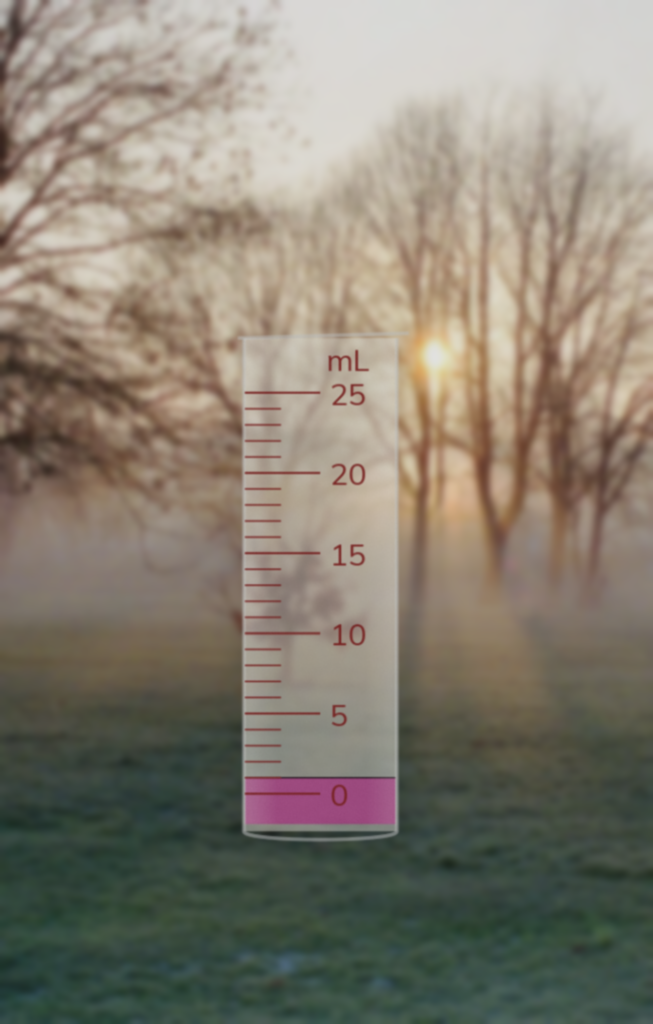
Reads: 1mL
